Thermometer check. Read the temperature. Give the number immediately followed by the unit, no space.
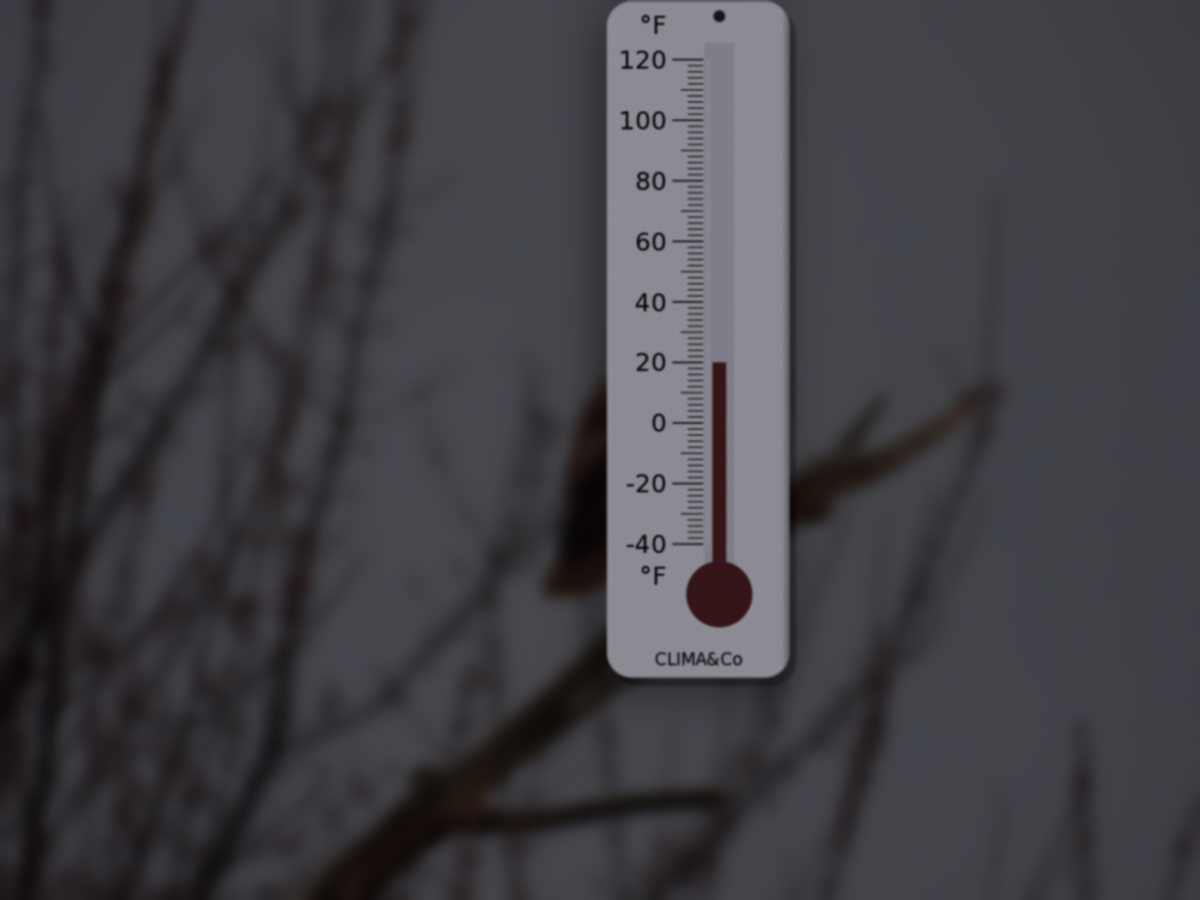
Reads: 20°F
